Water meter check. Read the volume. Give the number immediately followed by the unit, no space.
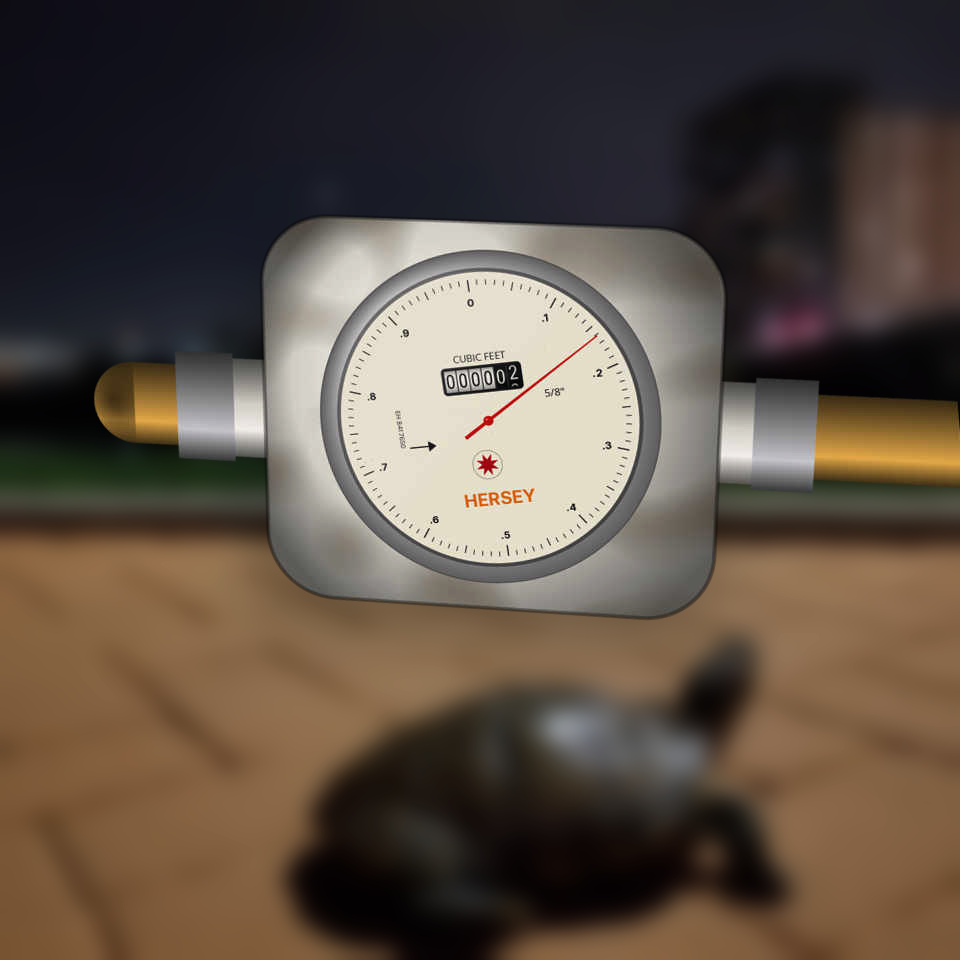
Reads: 2.16ft³
